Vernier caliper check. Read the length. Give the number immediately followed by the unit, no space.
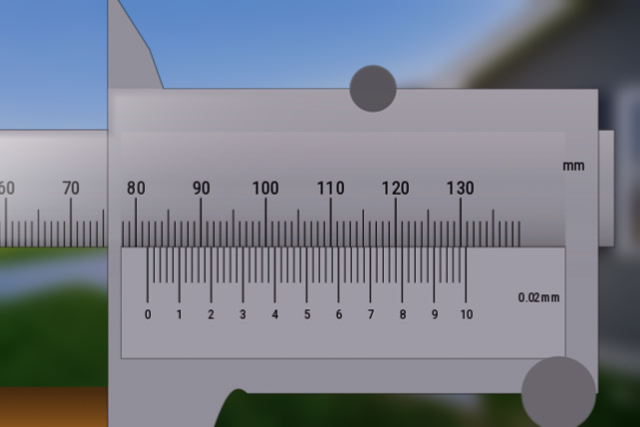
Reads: 81.8mm
